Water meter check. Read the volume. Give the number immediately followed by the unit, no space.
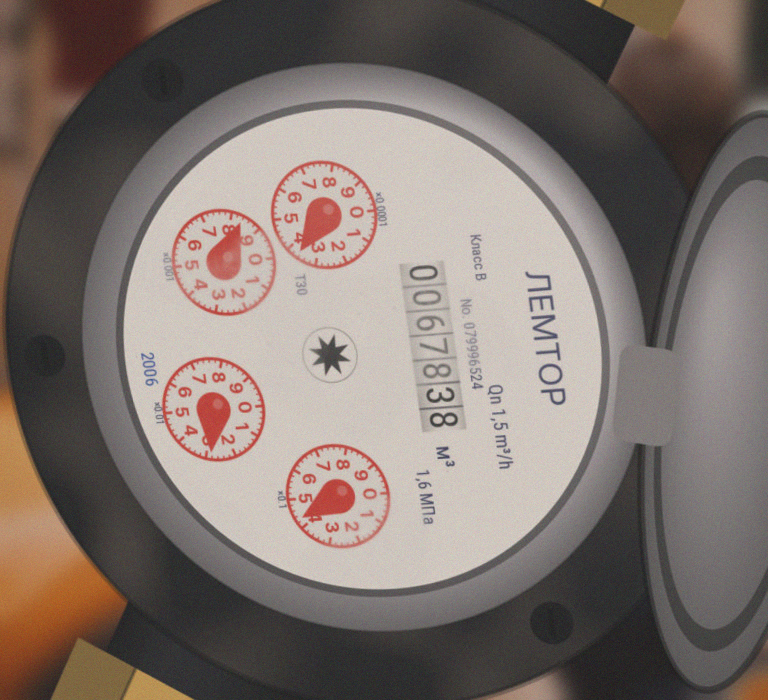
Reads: 67838.4283m³
